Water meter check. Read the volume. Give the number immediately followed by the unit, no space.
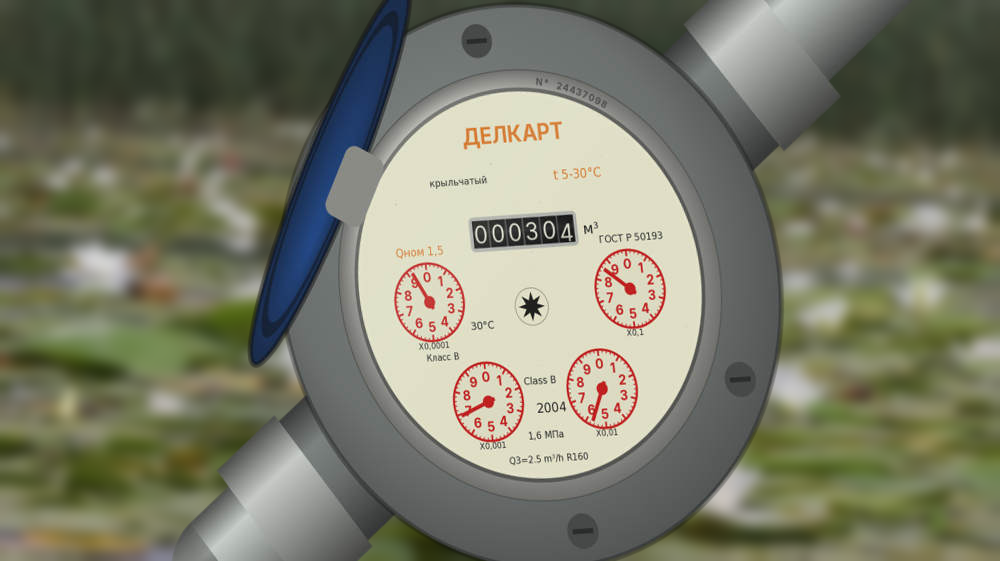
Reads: 303.8569m³
